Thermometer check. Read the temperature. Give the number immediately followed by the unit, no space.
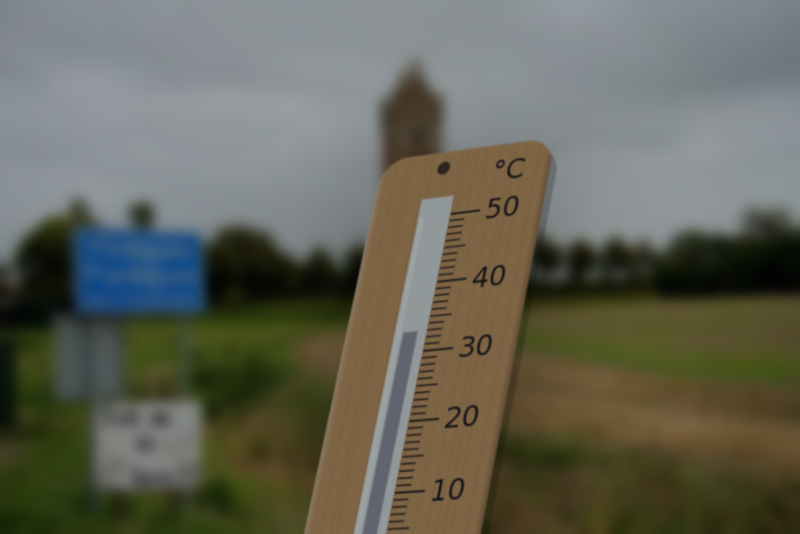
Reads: 33°C
